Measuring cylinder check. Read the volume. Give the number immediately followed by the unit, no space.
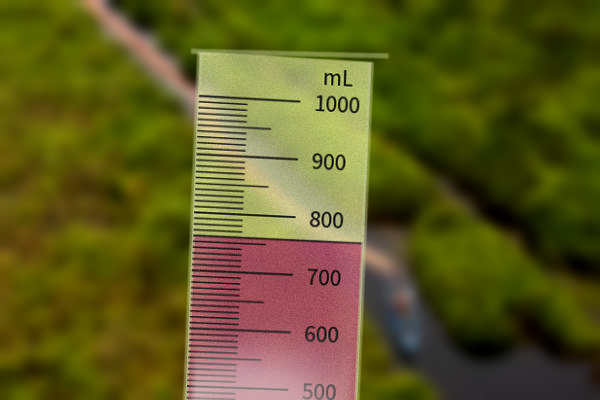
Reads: 760mL
